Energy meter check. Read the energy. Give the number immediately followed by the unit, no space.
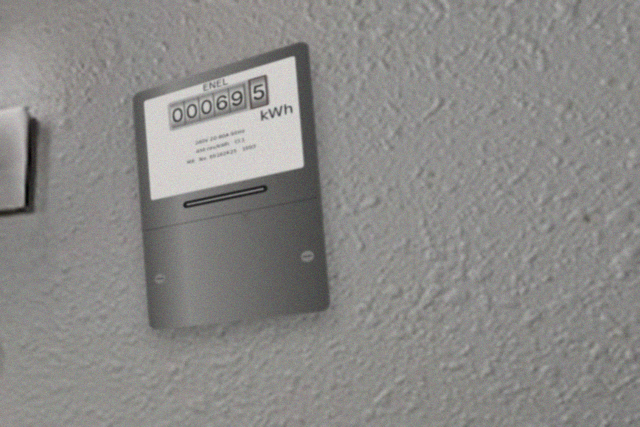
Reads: 69.5kWh
